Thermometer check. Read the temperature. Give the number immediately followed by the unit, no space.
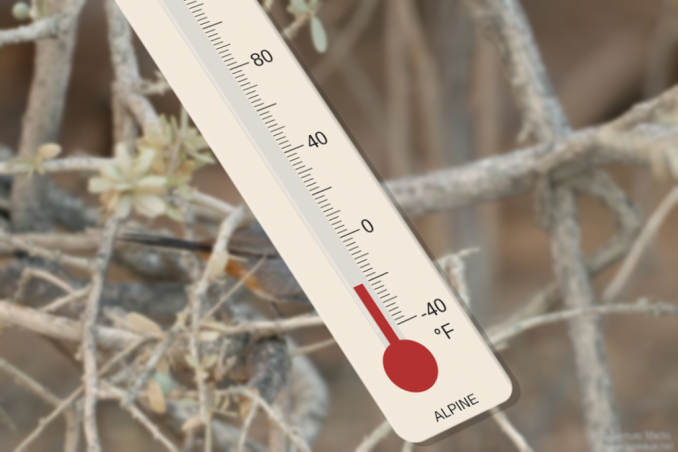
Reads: -20°F
